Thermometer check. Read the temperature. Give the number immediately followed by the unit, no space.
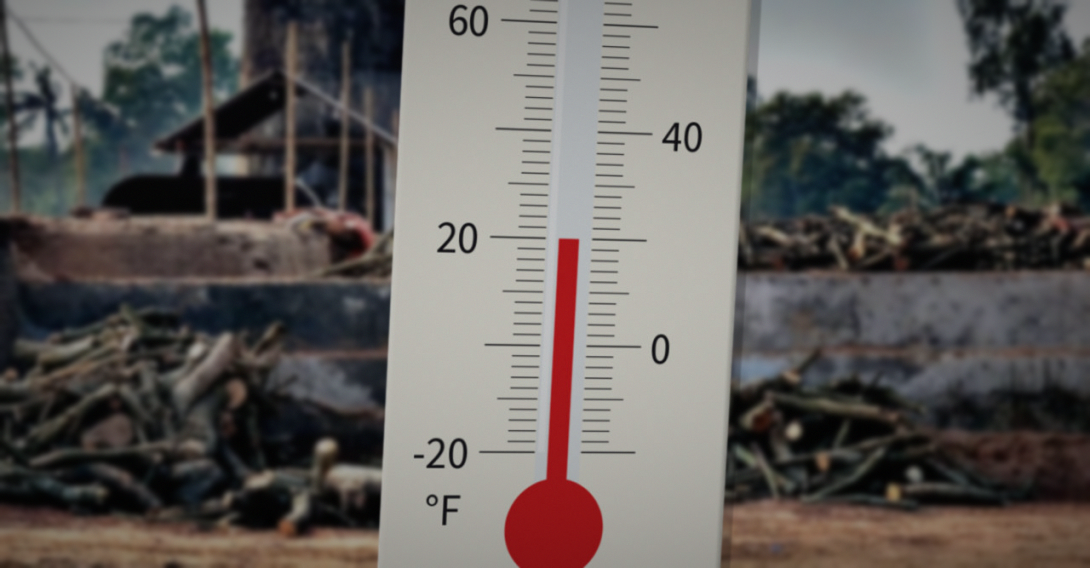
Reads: 20°F
